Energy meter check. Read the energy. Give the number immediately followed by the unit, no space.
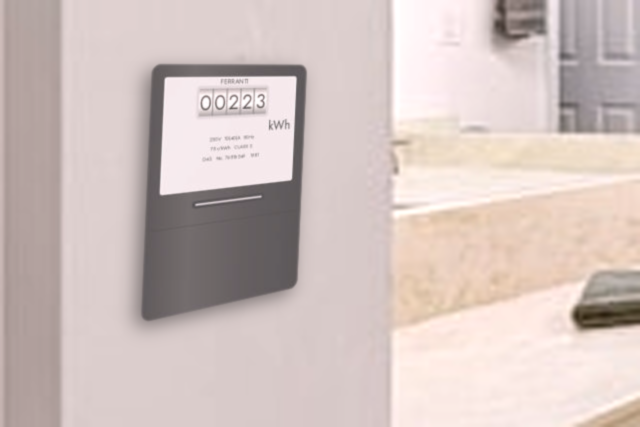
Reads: 223kWh
